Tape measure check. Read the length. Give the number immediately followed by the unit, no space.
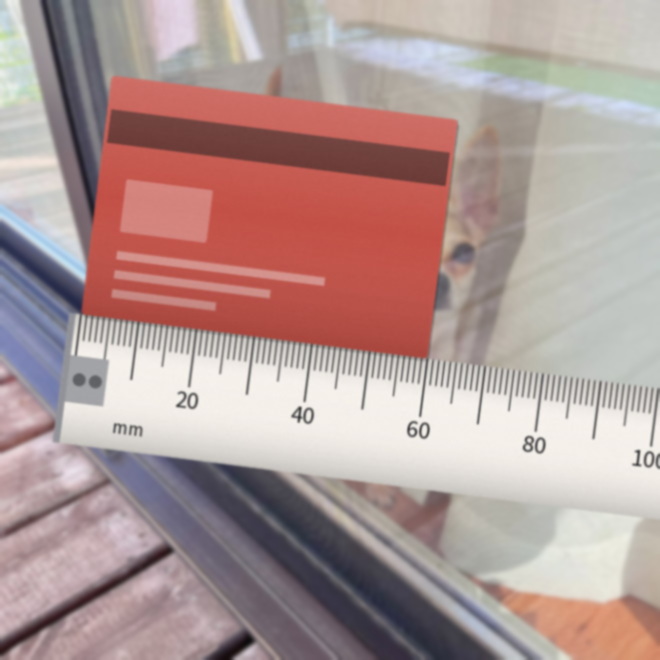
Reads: 60mm
